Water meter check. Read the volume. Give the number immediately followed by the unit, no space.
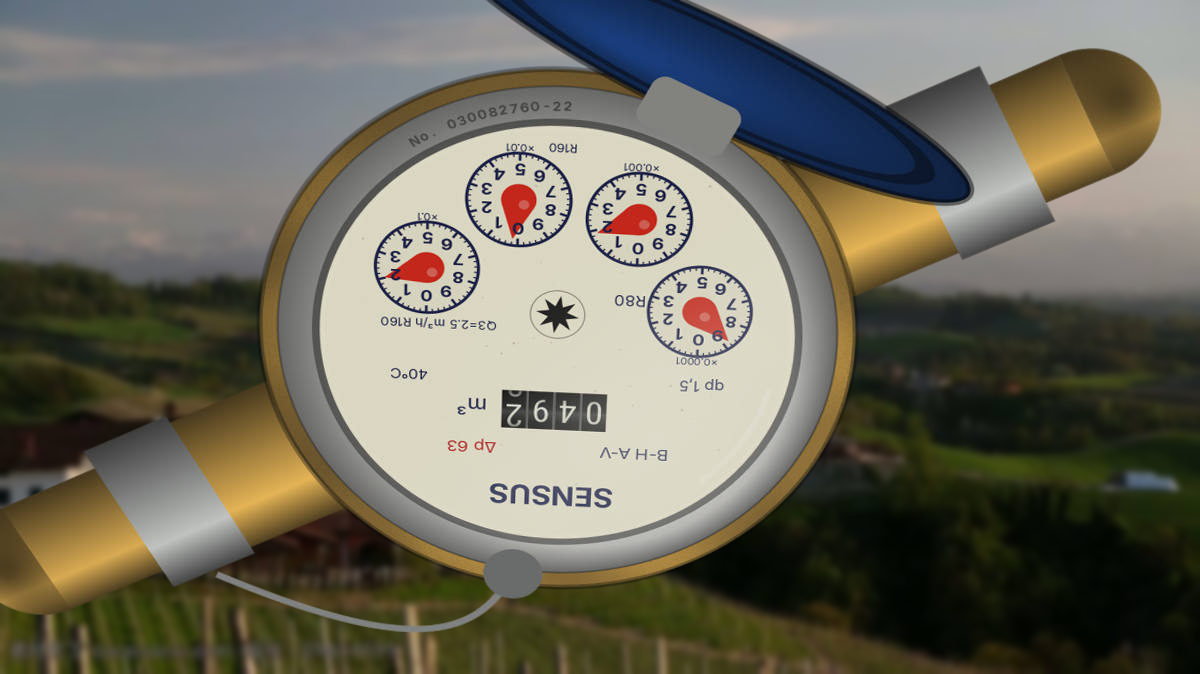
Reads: 492.2018m³
